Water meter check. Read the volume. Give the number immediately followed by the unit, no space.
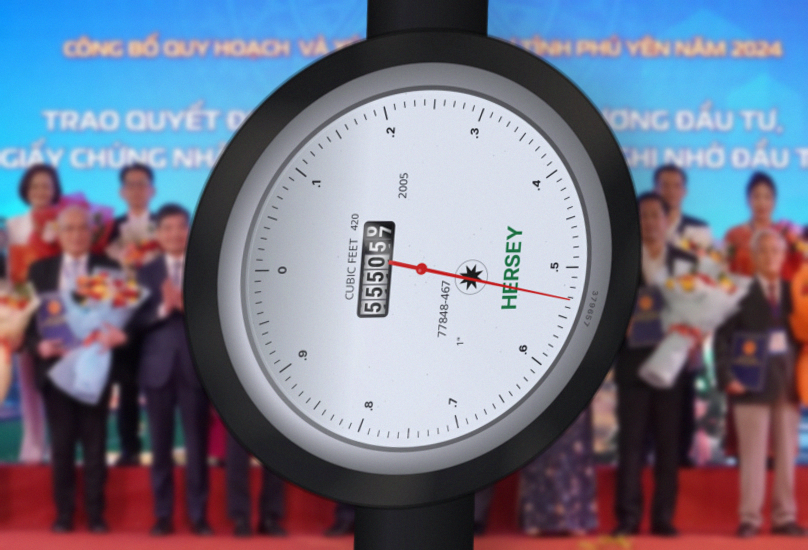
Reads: 555056.53ft³
